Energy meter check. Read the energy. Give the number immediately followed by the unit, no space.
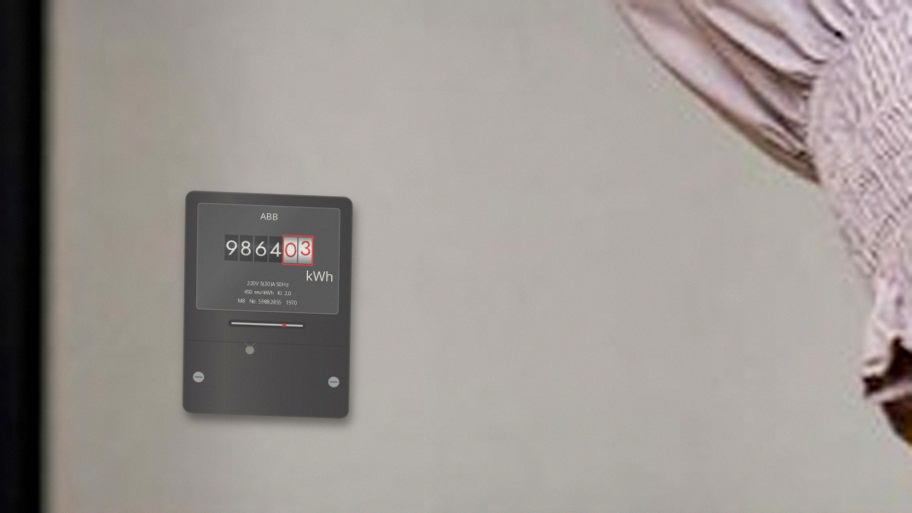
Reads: 9864.03kWh
